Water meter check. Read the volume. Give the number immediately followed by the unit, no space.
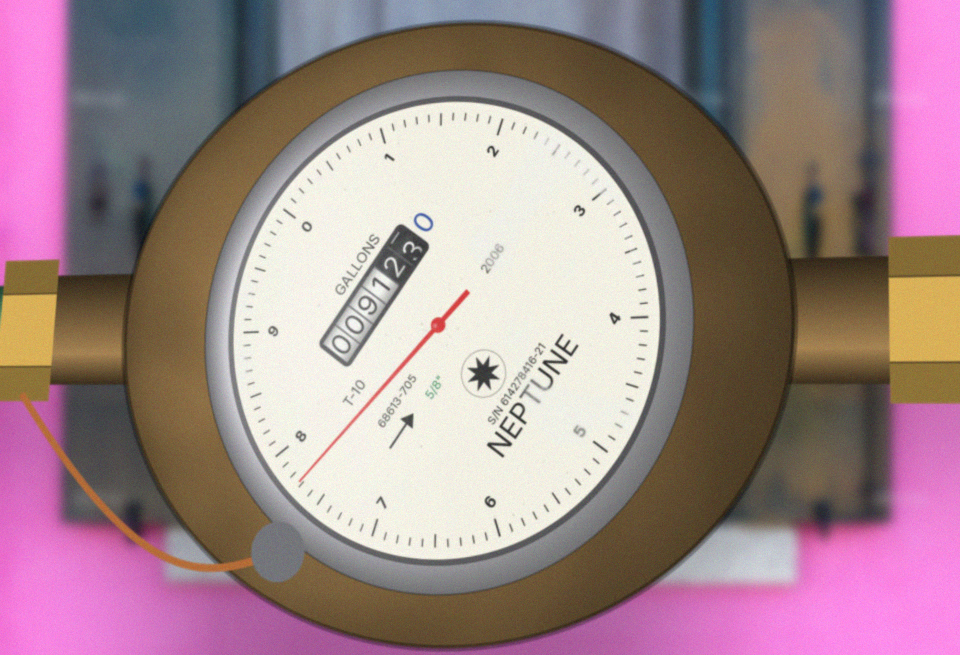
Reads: 91227.7gal
